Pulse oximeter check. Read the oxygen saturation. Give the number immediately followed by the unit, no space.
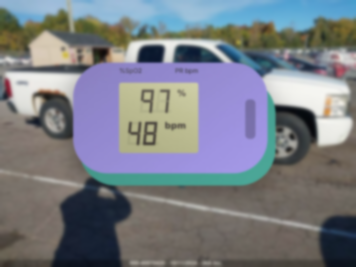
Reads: 97%
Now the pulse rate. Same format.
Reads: 48bpm
